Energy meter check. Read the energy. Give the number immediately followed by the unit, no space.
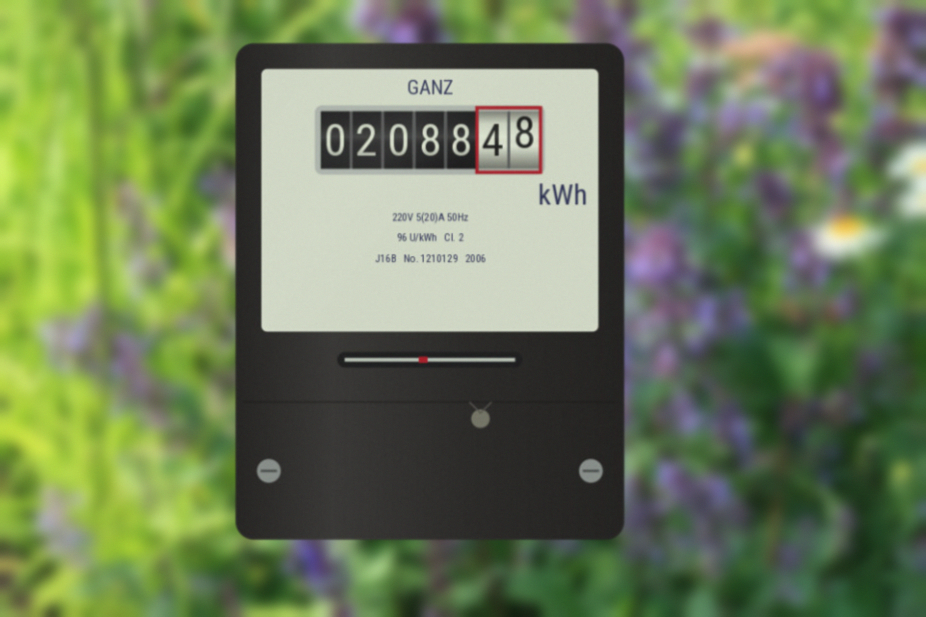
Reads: 2088.48kWh
